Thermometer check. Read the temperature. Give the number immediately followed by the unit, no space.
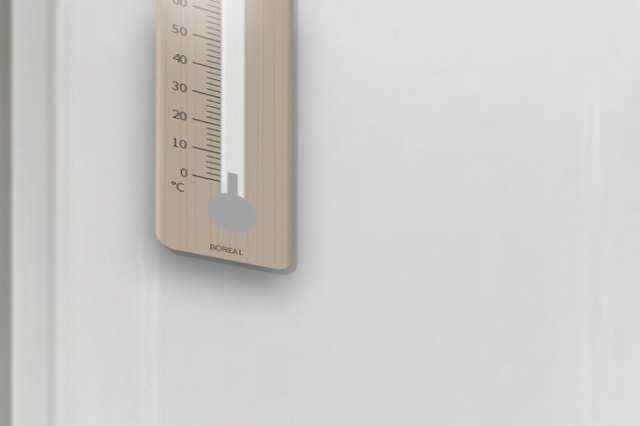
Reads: 4°C
